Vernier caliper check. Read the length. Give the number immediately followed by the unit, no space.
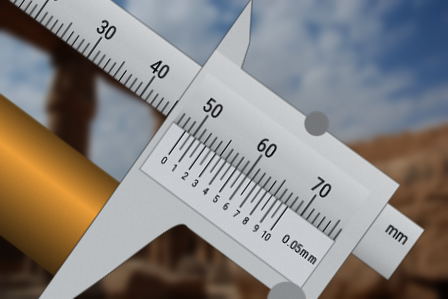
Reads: 48.6mm
